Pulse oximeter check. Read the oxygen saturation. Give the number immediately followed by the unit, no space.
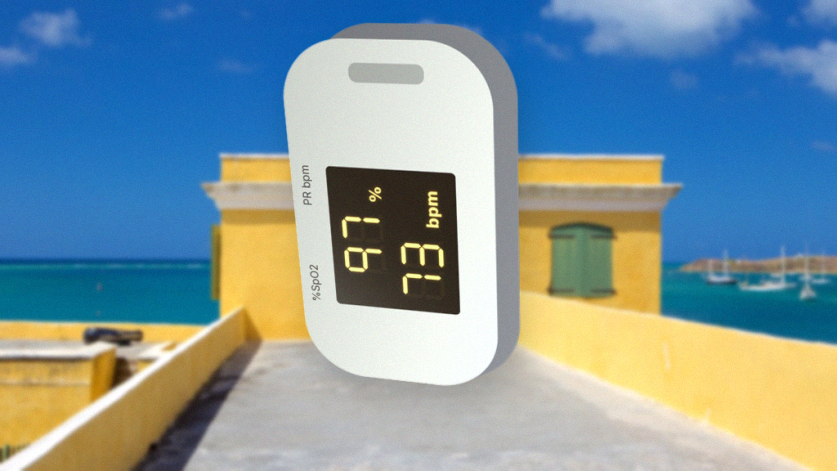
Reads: 97%
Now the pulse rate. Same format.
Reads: 73bpm
